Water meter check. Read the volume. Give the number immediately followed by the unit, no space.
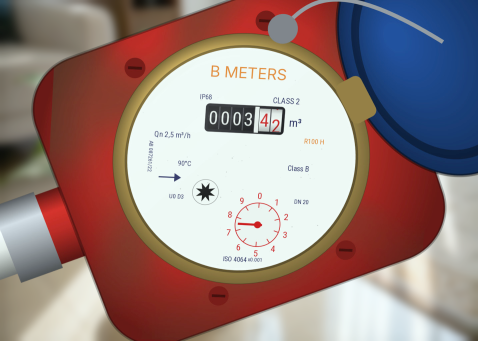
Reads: 3.417m³
